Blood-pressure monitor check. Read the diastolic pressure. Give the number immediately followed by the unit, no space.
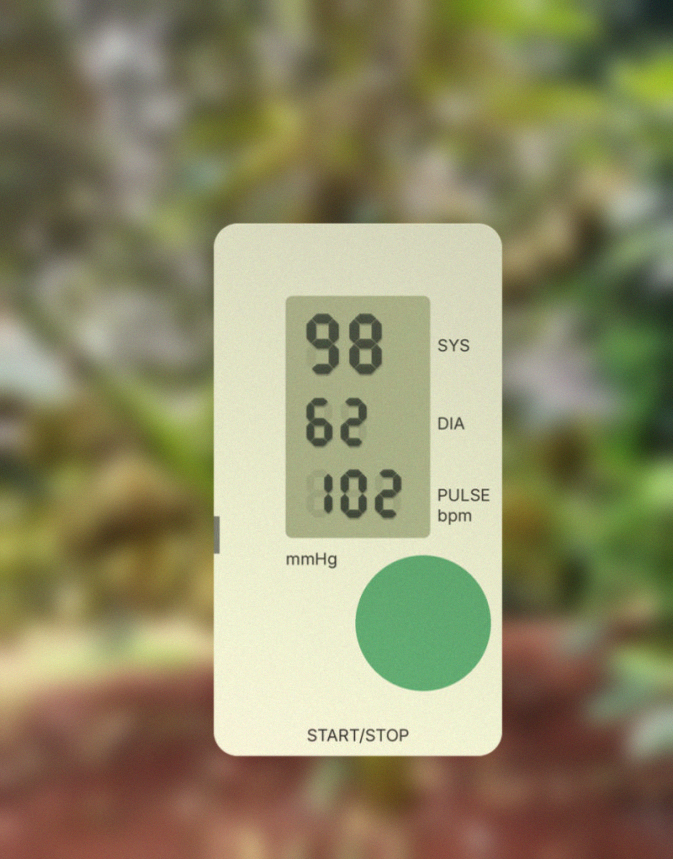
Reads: 62mmHg
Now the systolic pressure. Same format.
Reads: 98mmHg
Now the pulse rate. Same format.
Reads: 102bpm
